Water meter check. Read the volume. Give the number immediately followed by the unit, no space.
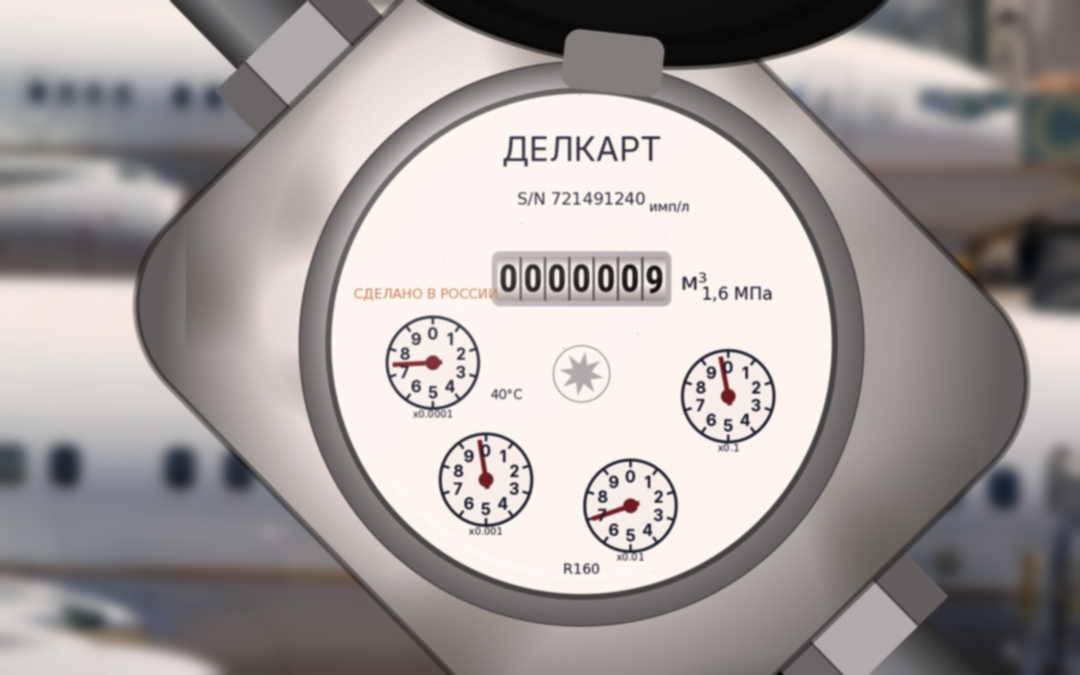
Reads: 8.9697m³
